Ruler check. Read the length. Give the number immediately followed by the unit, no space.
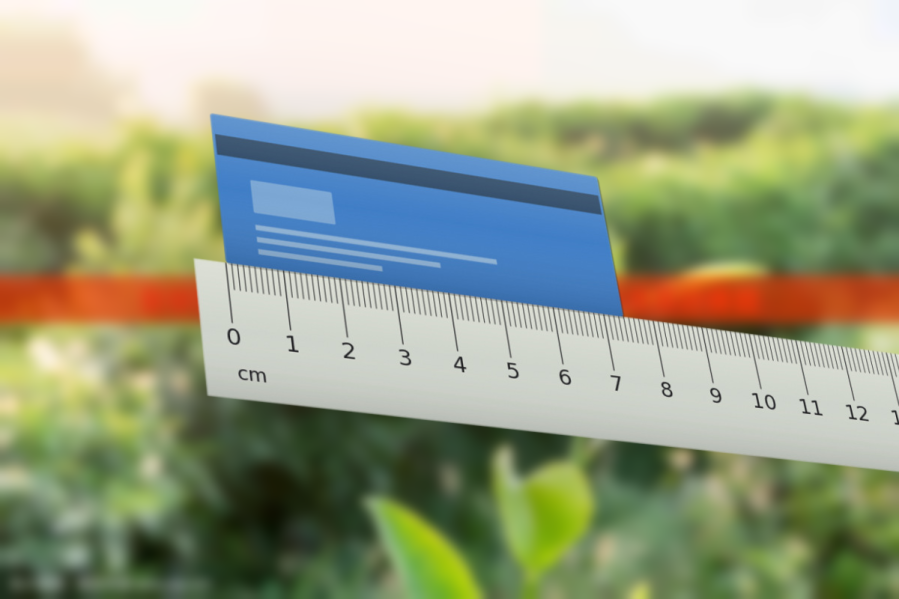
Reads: 7.4cm
